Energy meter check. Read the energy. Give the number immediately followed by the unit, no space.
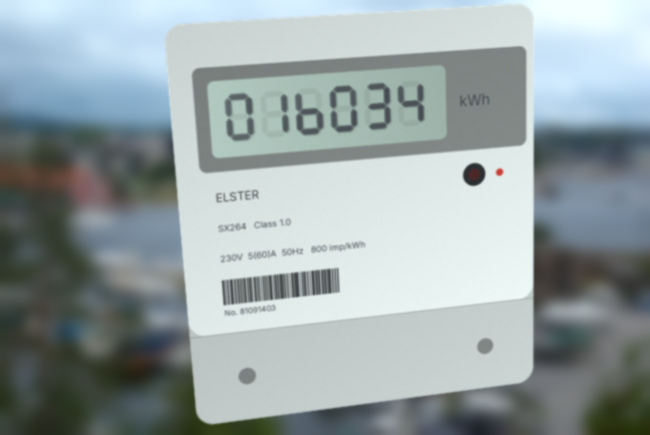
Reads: 16034kWh
